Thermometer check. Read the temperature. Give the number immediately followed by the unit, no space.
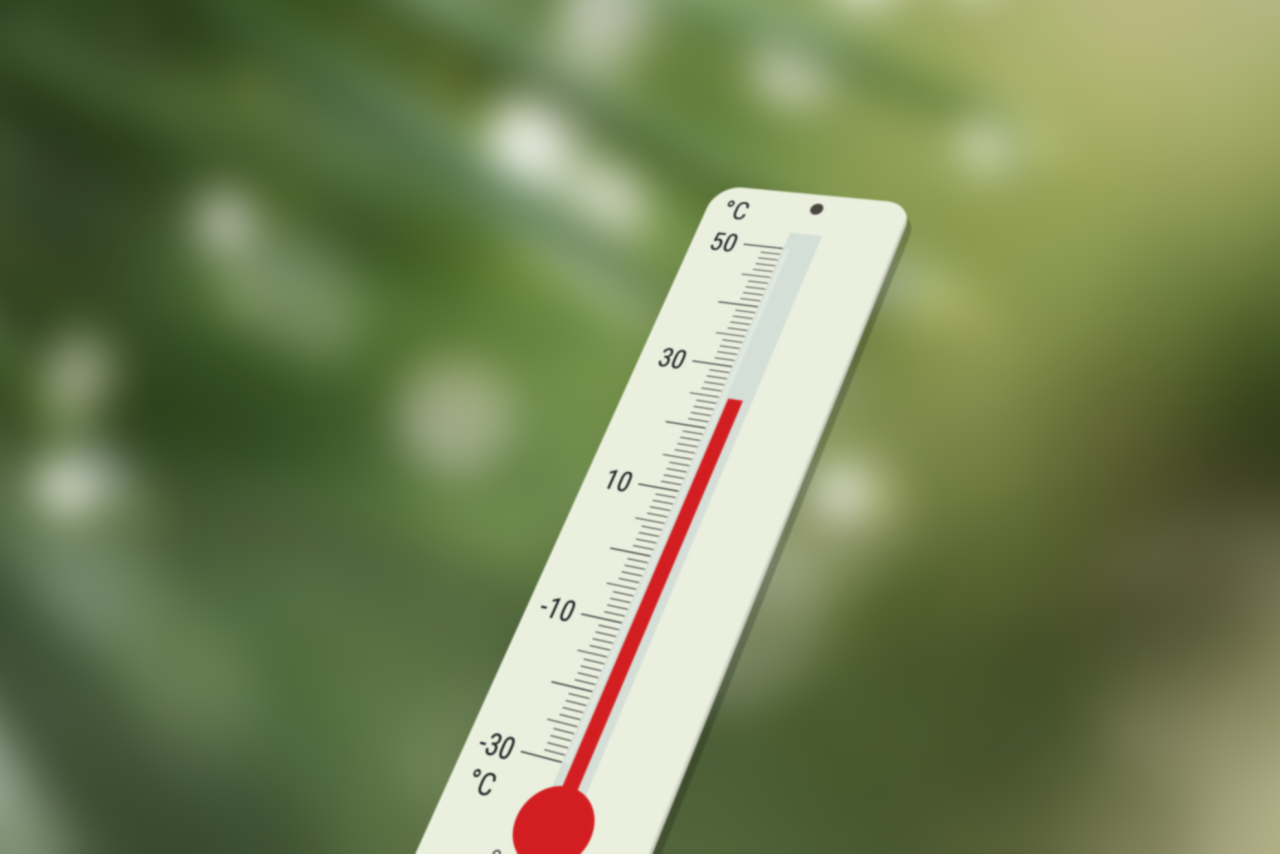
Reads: 25°C
